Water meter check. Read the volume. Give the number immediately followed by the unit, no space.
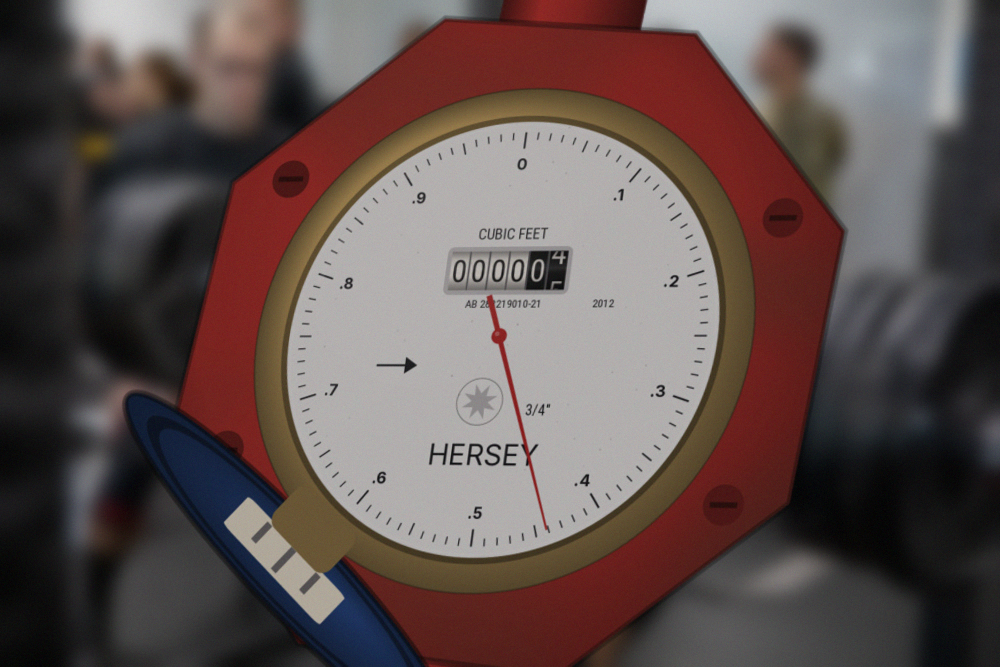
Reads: 4.44ft³
